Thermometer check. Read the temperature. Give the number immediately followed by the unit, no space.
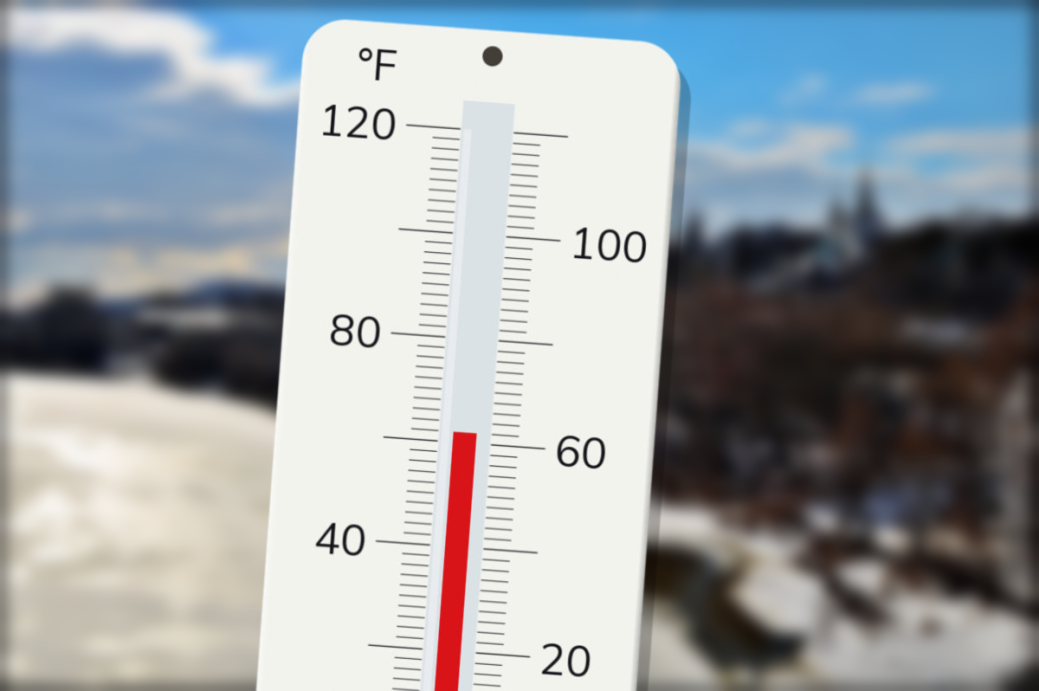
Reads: 62°F
